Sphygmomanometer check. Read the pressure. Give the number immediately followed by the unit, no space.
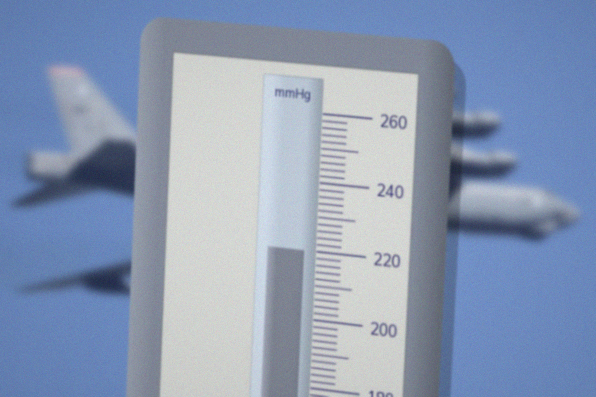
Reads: 220mmHg
